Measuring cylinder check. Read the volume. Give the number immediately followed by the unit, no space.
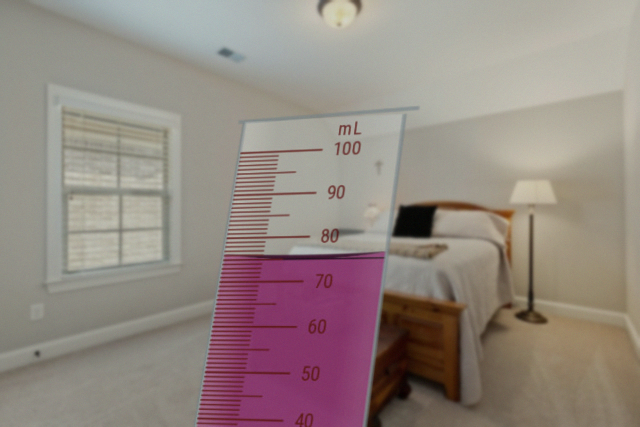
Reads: 75mL
